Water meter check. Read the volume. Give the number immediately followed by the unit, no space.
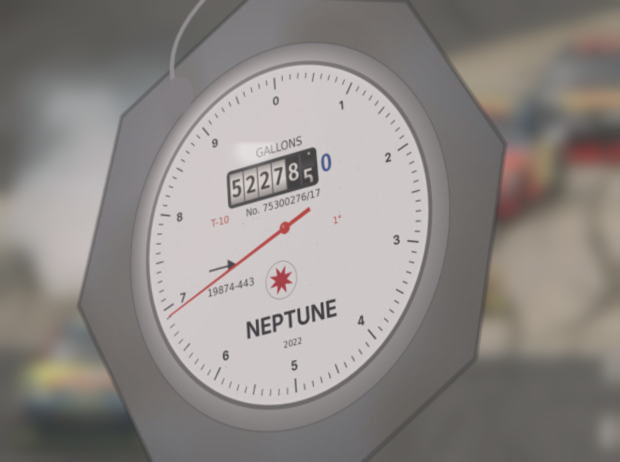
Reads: 5227846.9gal
